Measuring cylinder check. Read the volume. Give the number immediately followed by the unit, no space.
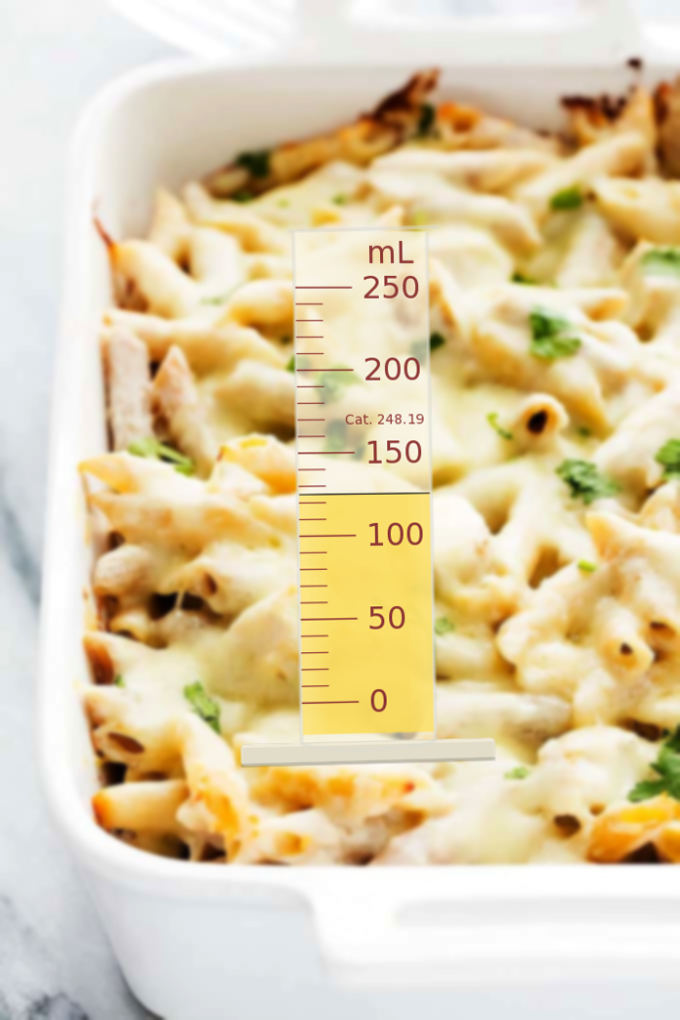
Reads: 125mL
